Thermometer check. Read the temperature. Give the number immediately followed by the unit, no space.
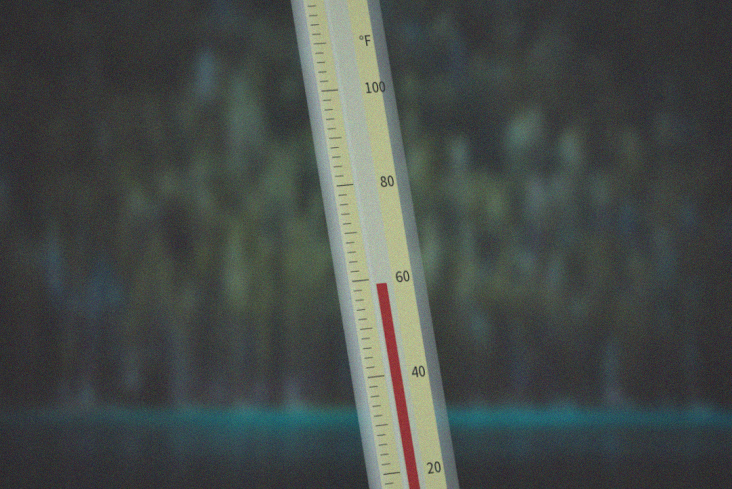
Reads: 59°F
